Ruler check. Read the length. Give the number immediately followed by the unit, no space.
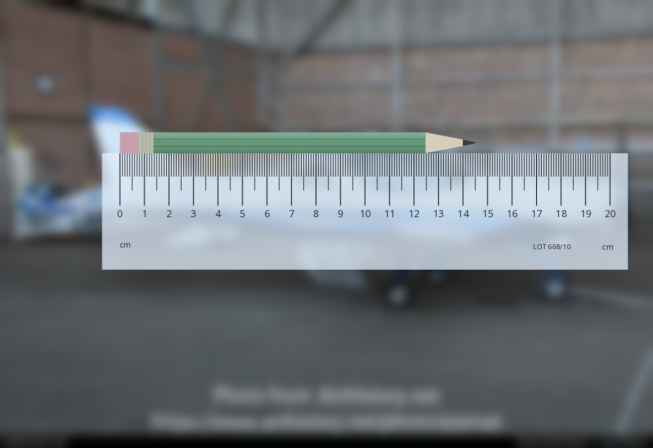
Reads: 14.5cm
